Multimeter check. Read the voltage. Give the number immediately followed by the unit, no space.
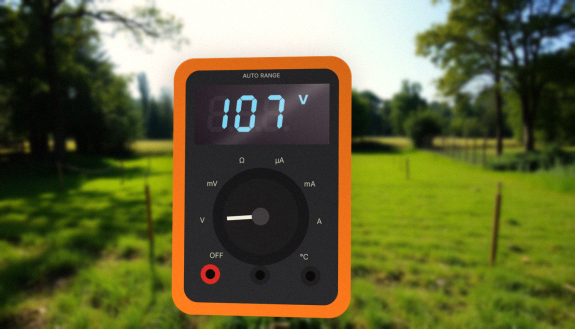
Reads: 107V
